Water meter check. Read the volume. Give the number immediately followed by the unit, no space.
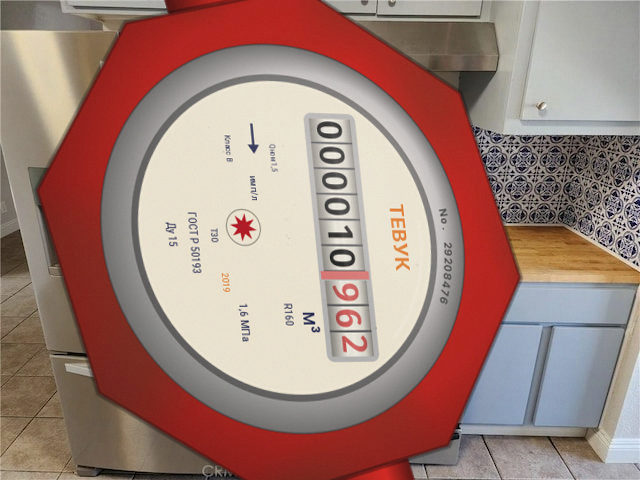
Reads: 10.962m³
